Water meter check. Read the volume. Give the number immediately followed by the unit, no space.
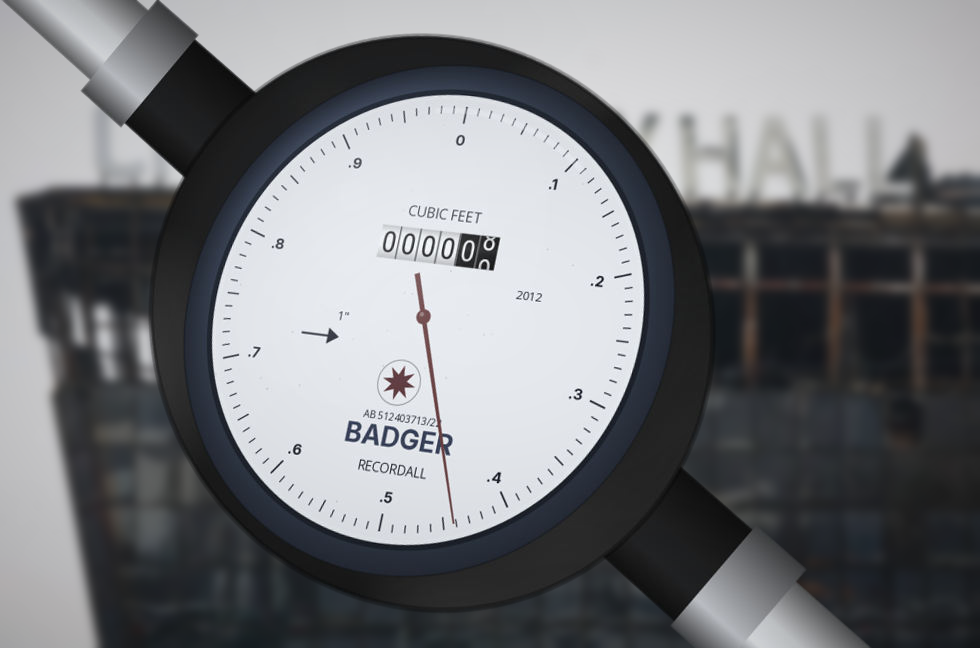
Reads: 8.44ft³
